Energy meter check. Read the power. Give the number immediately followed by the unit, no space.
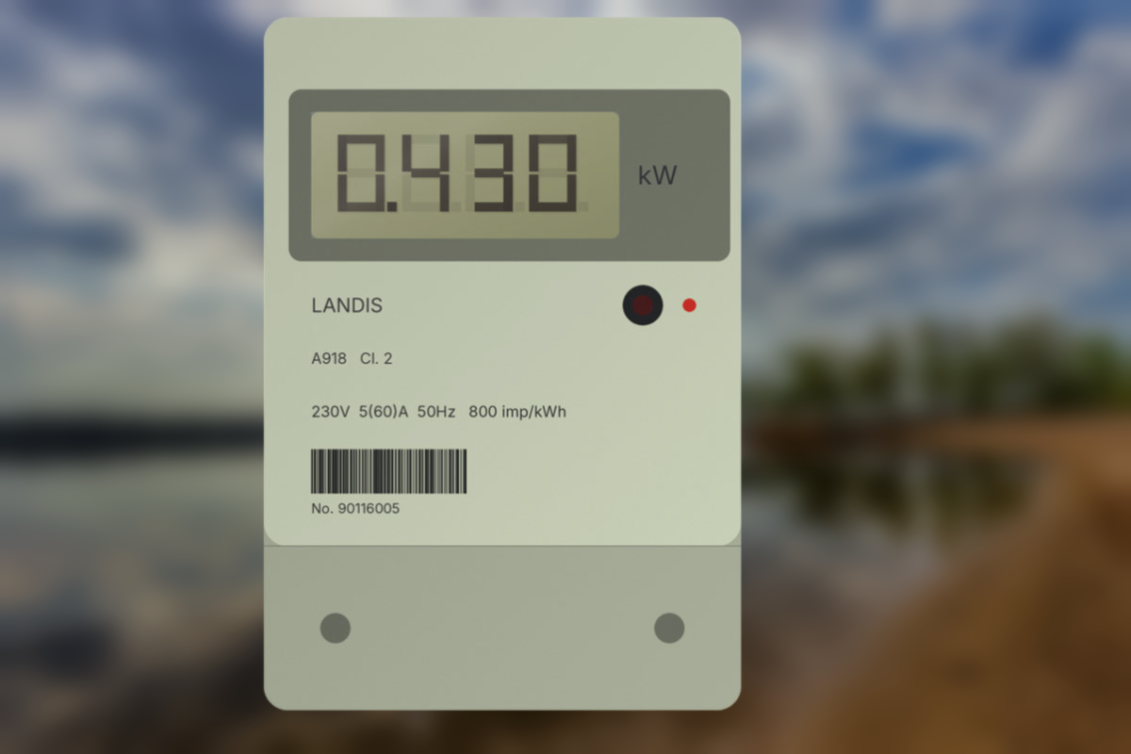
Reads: 0.430kW
